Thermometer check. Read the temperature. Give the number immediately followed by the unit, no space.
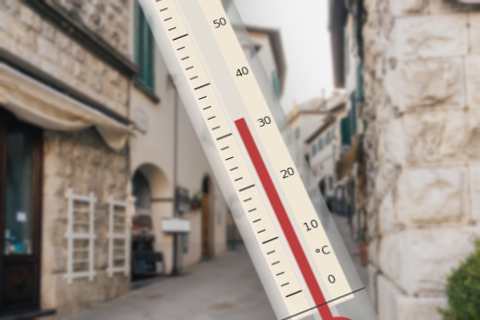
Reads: 32°C
